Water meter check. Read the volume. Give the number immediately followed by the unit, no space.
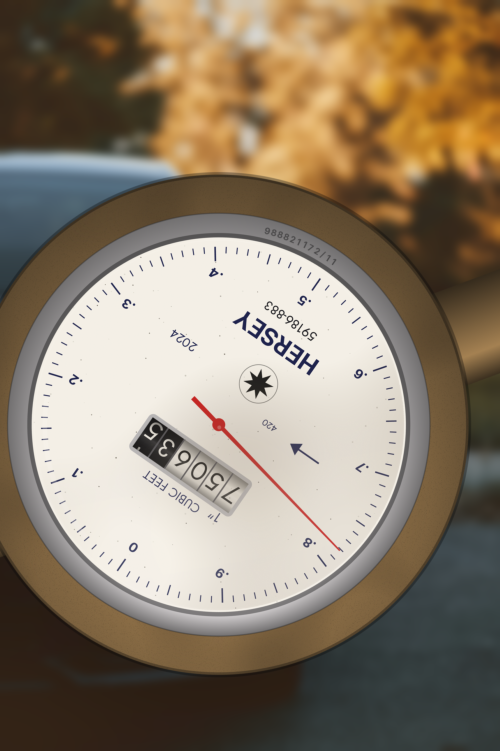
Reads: 750634.78ft³
